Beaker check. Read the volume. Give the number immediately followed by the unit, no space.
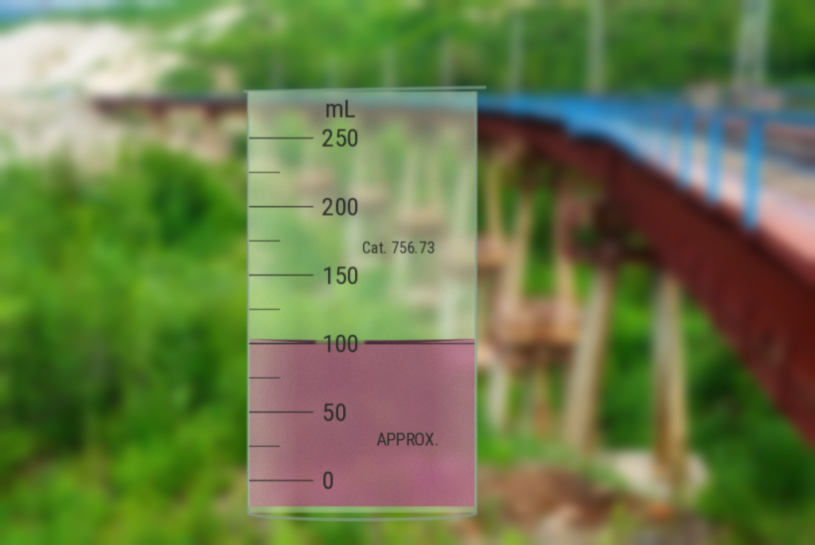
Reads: 100mL
